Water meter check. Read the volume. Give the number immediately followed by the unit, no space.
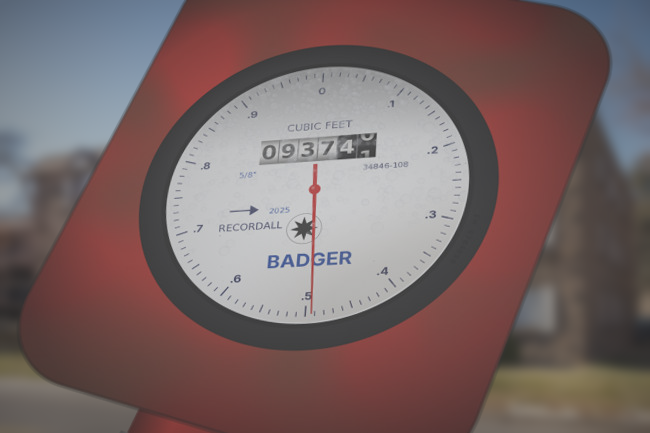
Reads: 93740.49ft³
